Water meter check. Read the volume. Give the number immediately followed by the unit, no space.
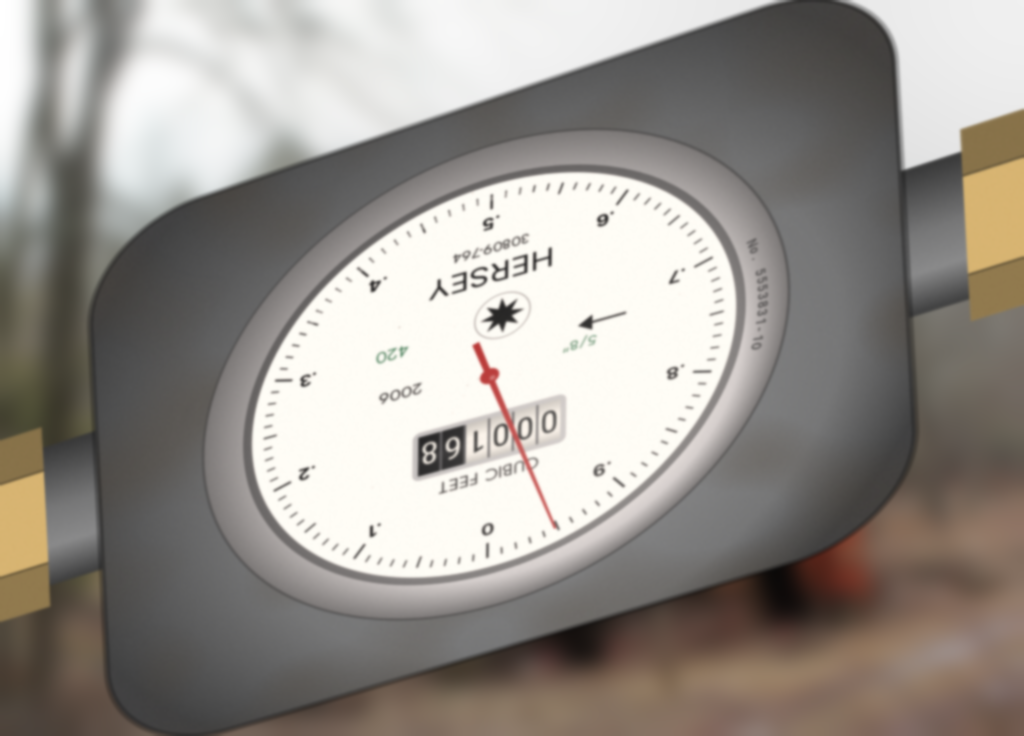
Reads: 167.95ft³
